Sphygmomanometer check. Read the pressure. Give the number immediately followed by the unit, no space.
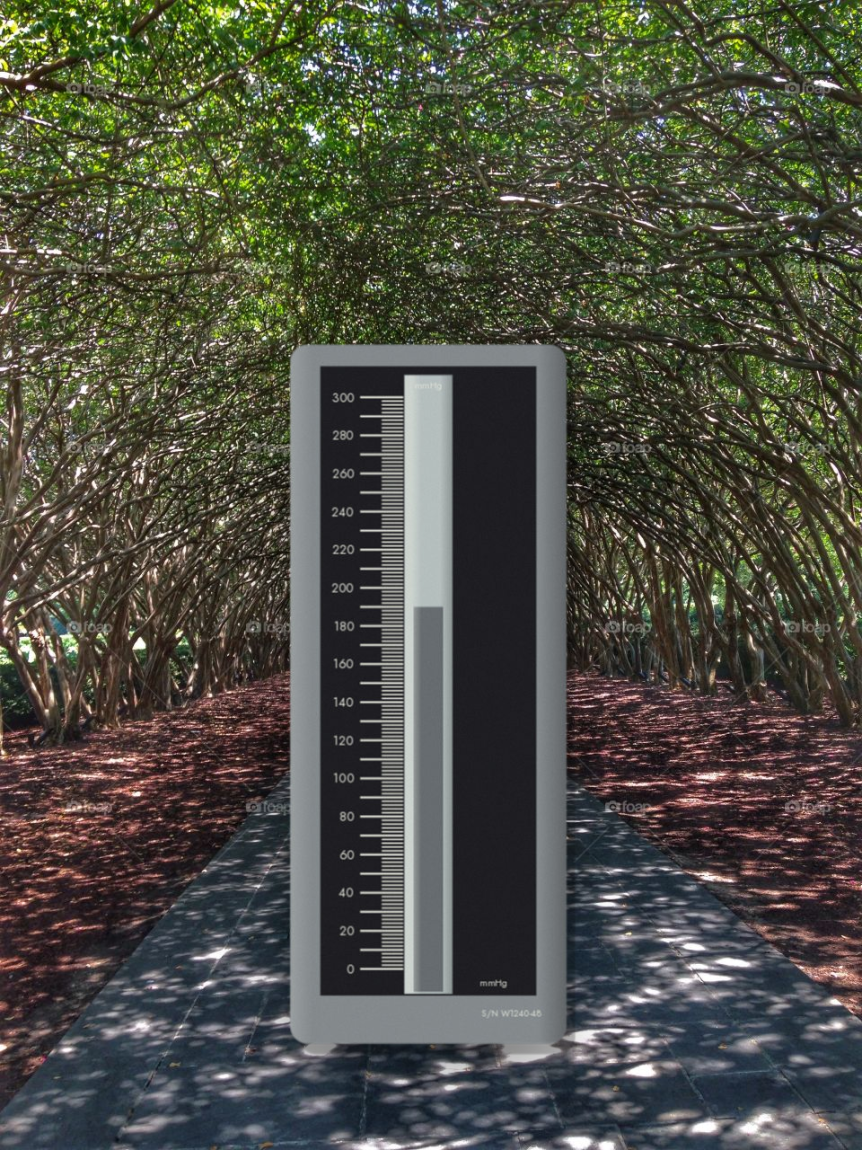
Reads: 190mmHg
